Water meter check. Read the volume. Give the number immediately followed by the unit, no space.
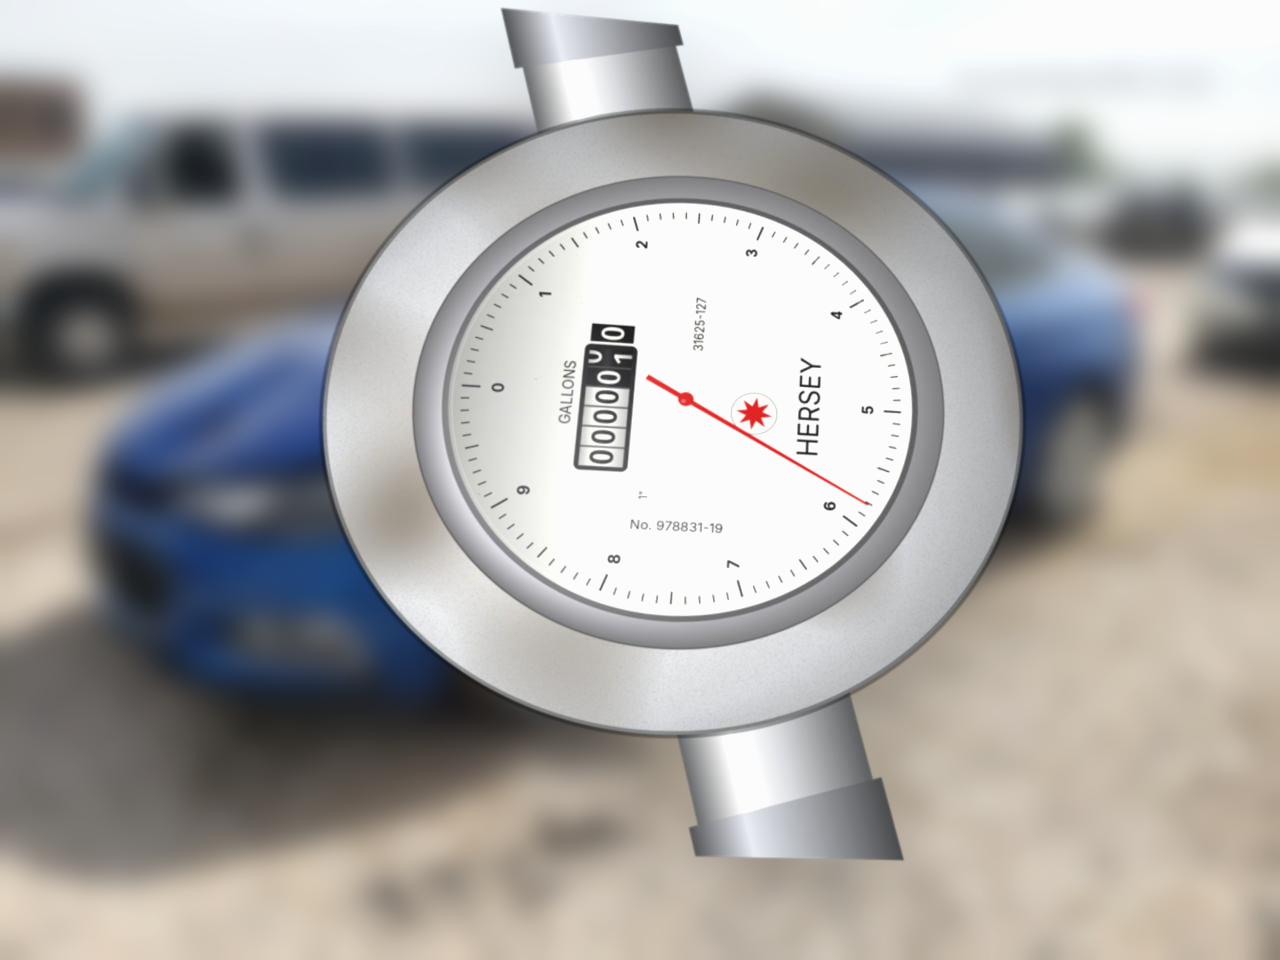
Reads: 5.8gal
